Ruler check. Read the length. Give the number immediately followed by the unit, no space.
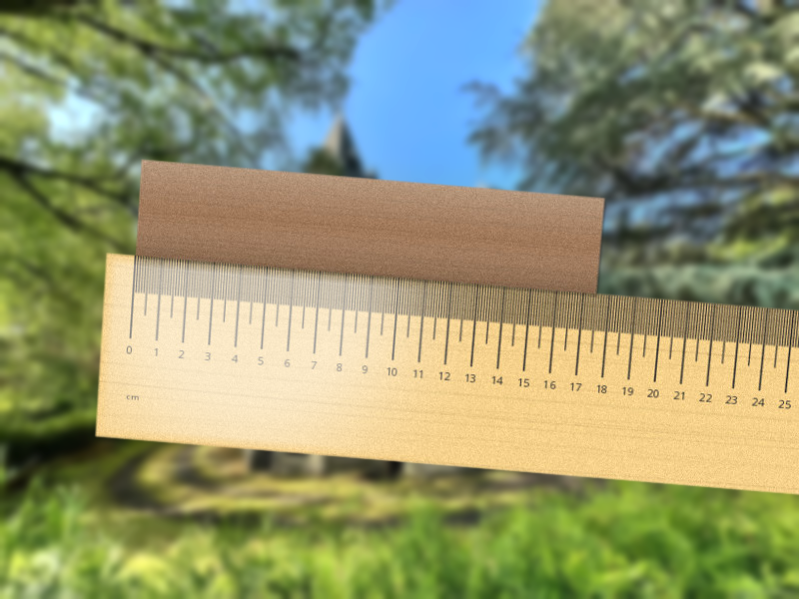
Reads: 17.5cm
